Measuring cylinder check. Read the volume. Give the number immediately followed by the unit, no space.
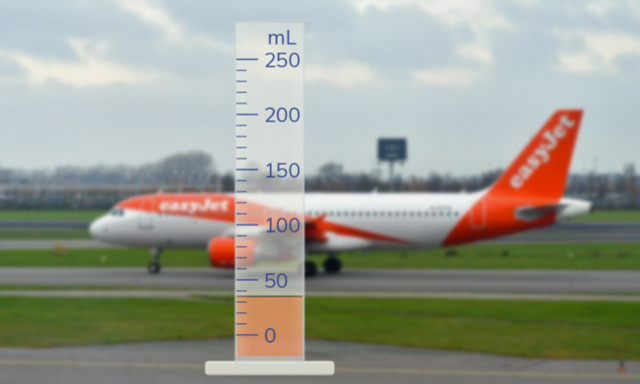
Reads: 35mL
